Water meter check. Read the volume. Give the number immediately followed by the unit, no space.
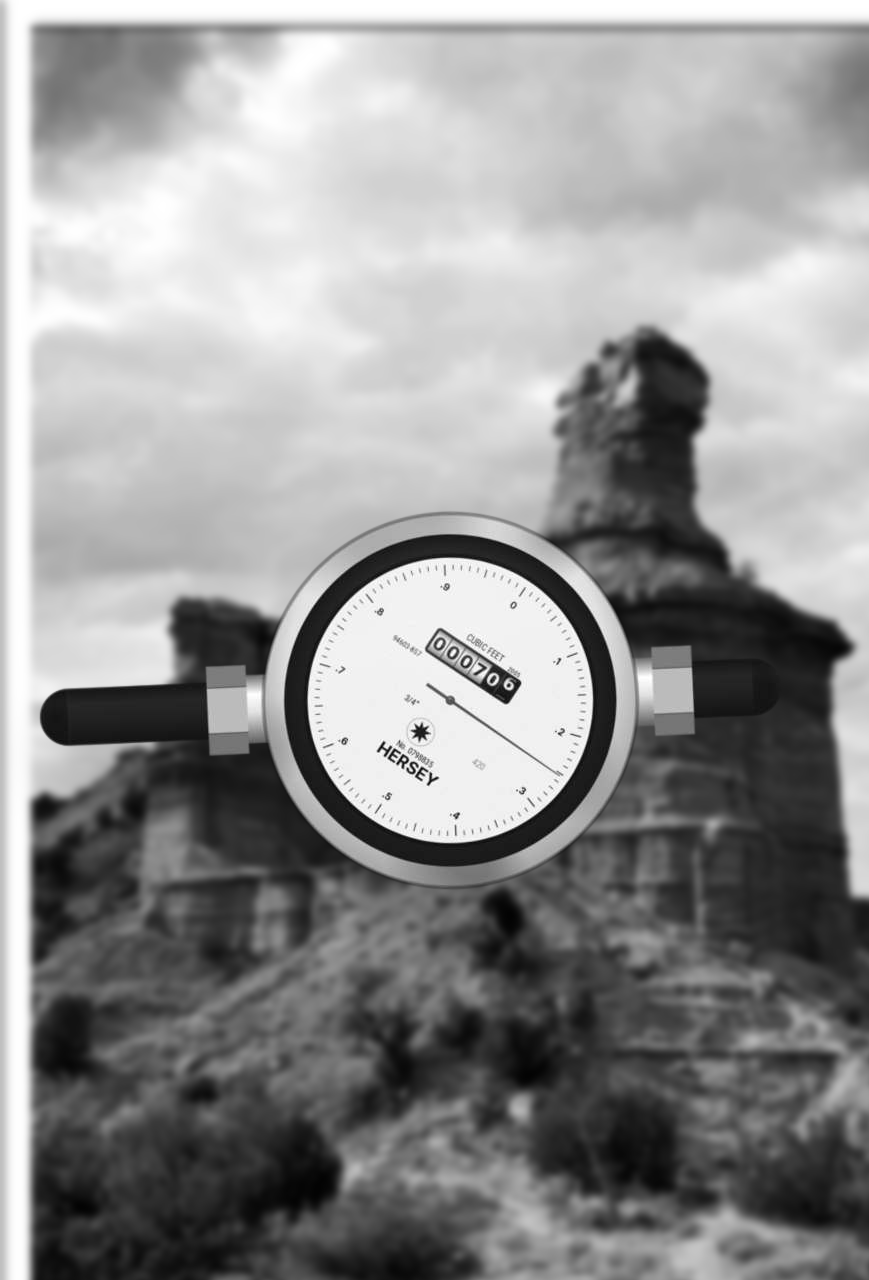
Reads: 706.25ft³
